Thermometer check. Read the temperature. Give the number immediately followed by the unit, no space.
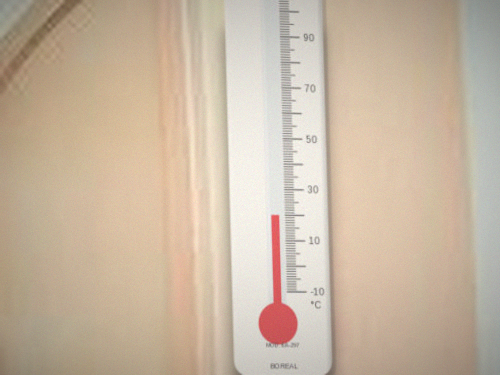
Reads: 20°C
